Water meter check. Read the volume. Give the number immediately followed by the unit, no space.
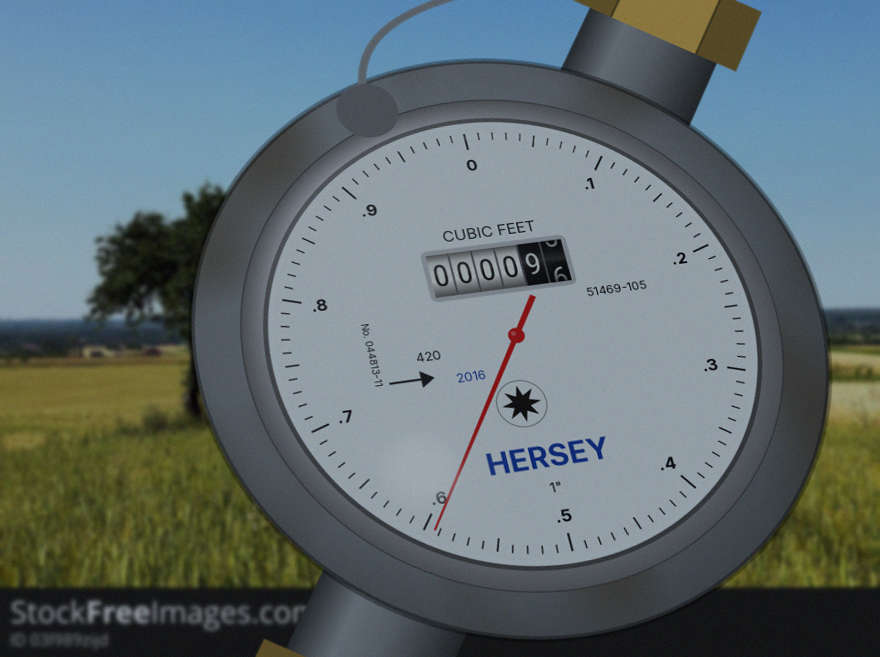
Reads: 95.59ft³
